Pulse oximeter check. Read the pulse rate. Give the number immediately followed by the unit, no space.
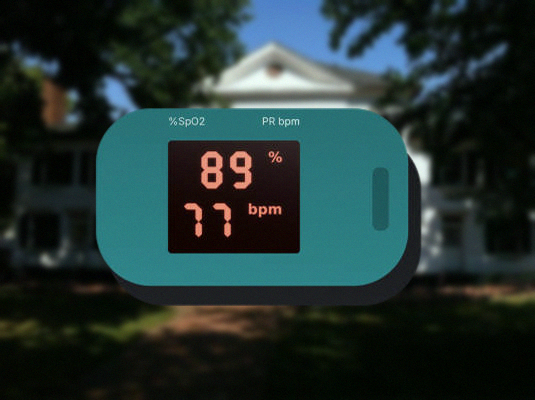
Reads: 77bpm
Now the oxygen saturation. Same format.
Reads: 89%
